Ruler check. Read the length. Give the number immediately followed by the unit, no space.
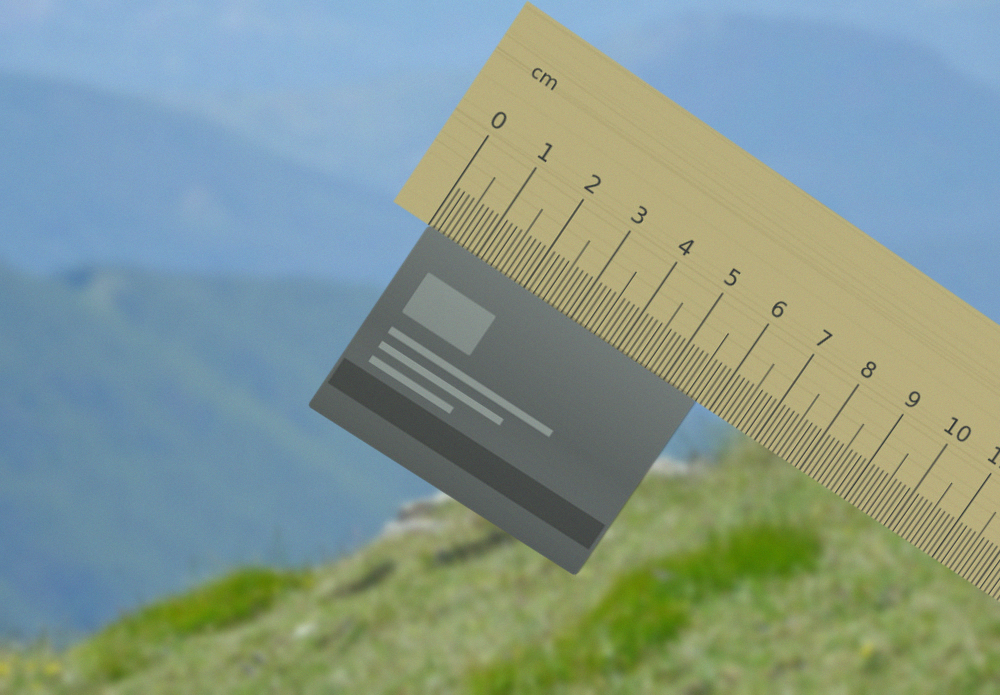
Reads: 5.7cm
